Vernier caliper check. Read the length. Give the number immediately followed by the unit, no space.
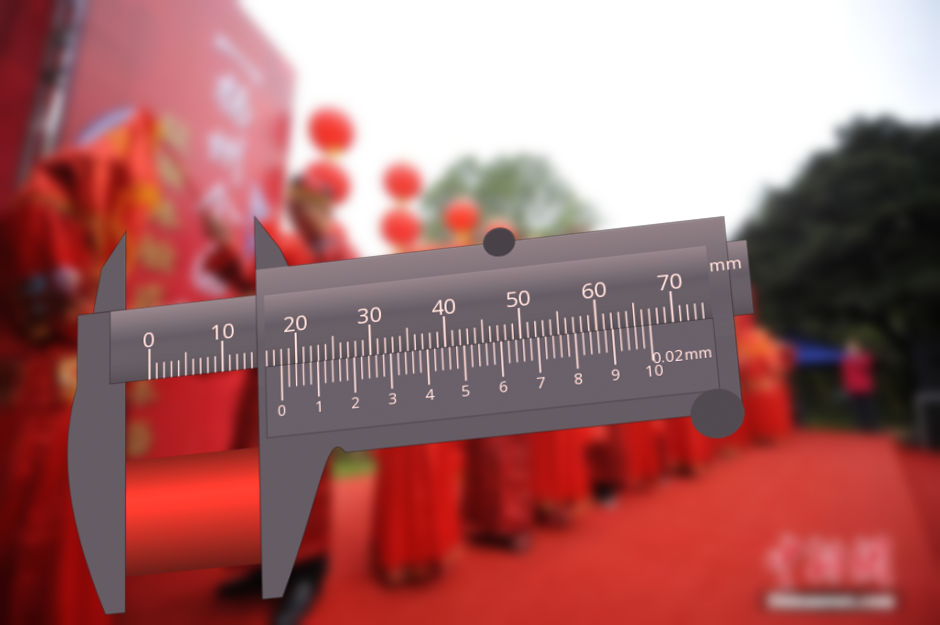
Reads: 18.0mm
